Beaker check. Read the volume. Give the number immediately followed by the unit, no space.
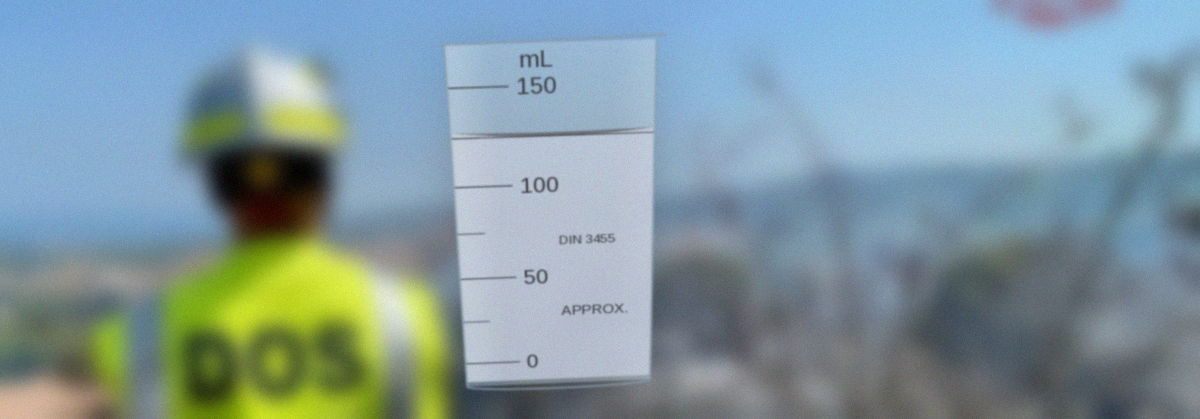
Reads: 125mL
